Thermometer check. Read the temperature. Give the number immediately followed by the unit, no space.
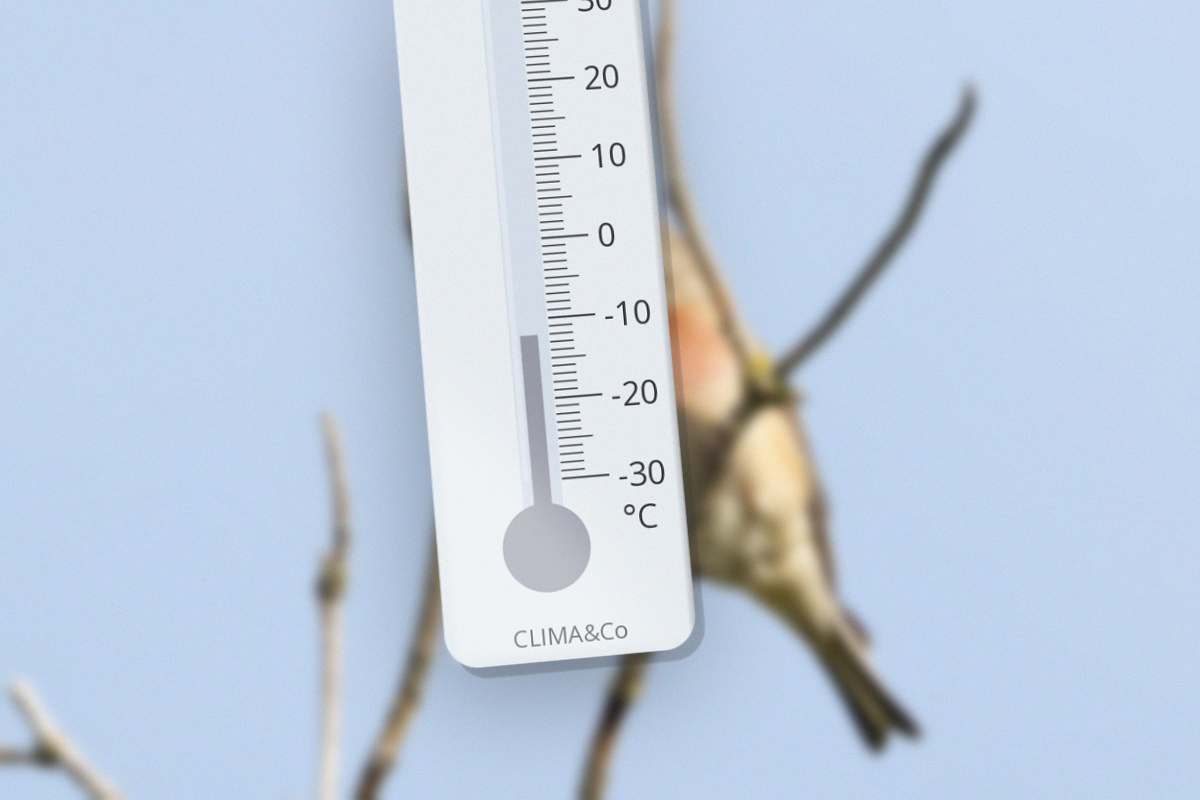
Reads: -12°C
